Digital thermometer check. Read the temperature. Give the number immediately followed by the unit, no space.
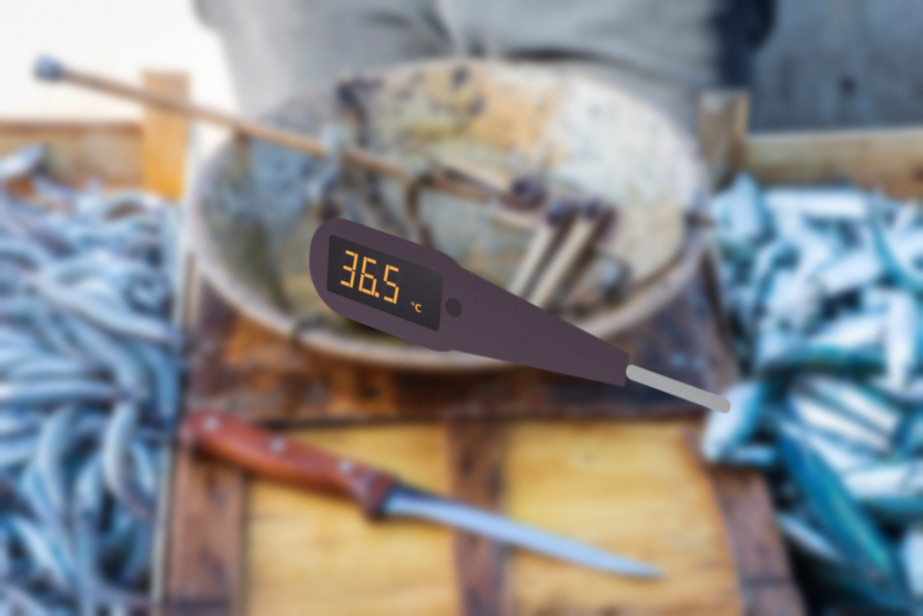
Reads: 36.5°C
